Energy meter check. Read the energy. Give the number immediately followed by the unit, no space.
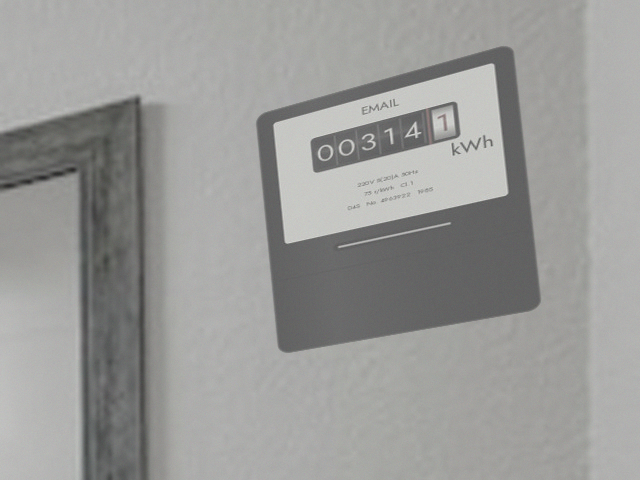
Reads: 314.1kWh
